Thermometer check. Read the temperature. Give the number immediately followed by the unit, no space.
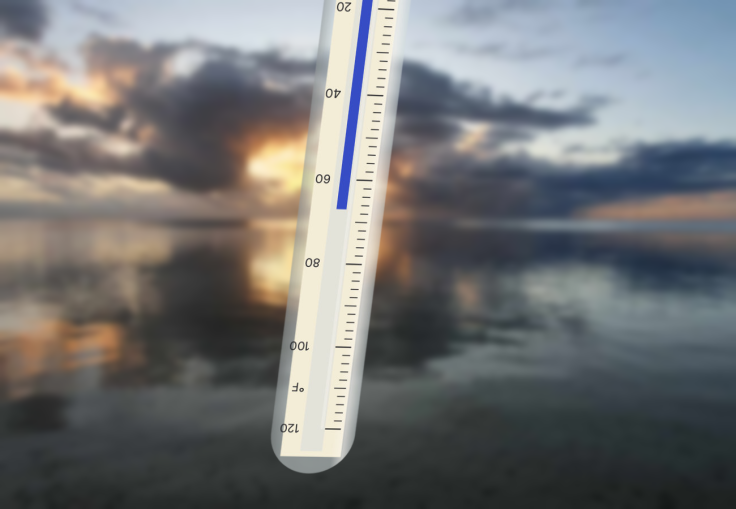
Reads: 67°F
